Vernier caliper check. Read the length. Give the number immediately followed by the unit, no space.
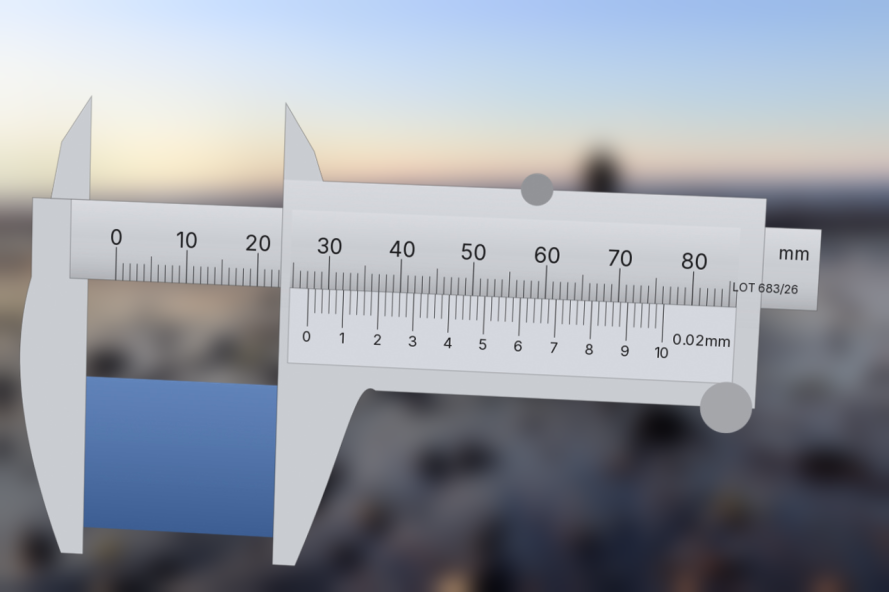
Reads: 27.2mm
